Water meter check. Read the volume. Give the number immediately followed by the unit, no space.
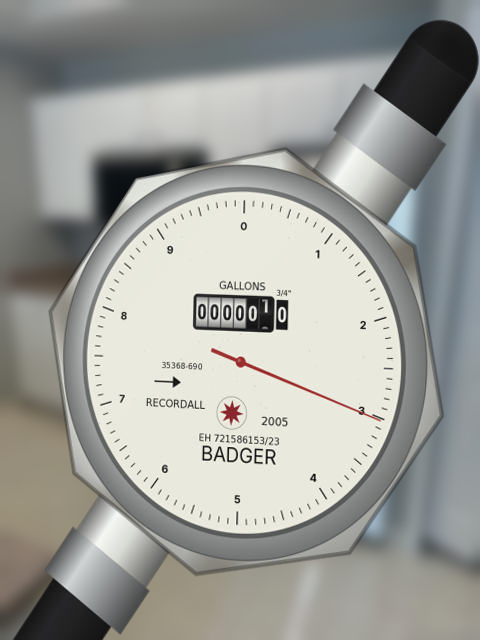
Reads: 13.0gal
